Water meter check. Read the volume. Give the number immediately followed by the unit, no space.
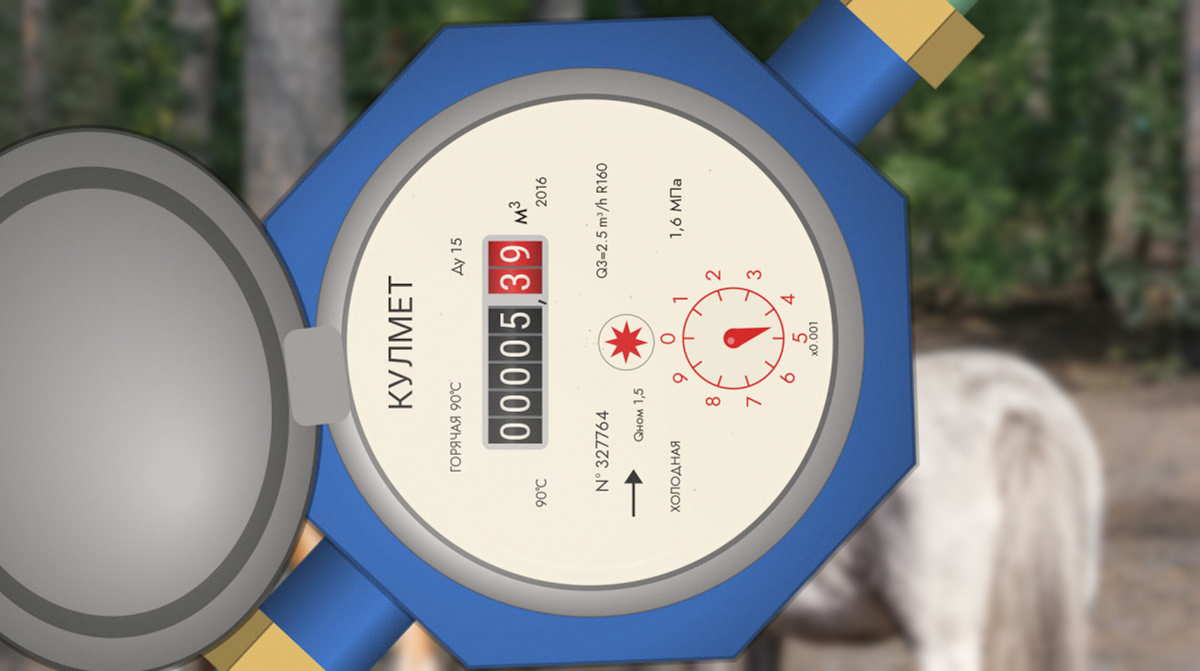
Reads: 5.394m³
